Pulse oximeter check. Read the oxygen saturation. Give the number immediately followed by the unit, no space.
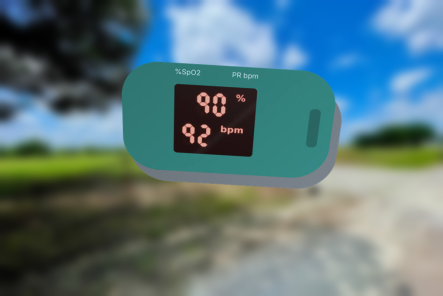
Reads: 90%
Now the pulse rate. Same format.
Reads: 92bpm
